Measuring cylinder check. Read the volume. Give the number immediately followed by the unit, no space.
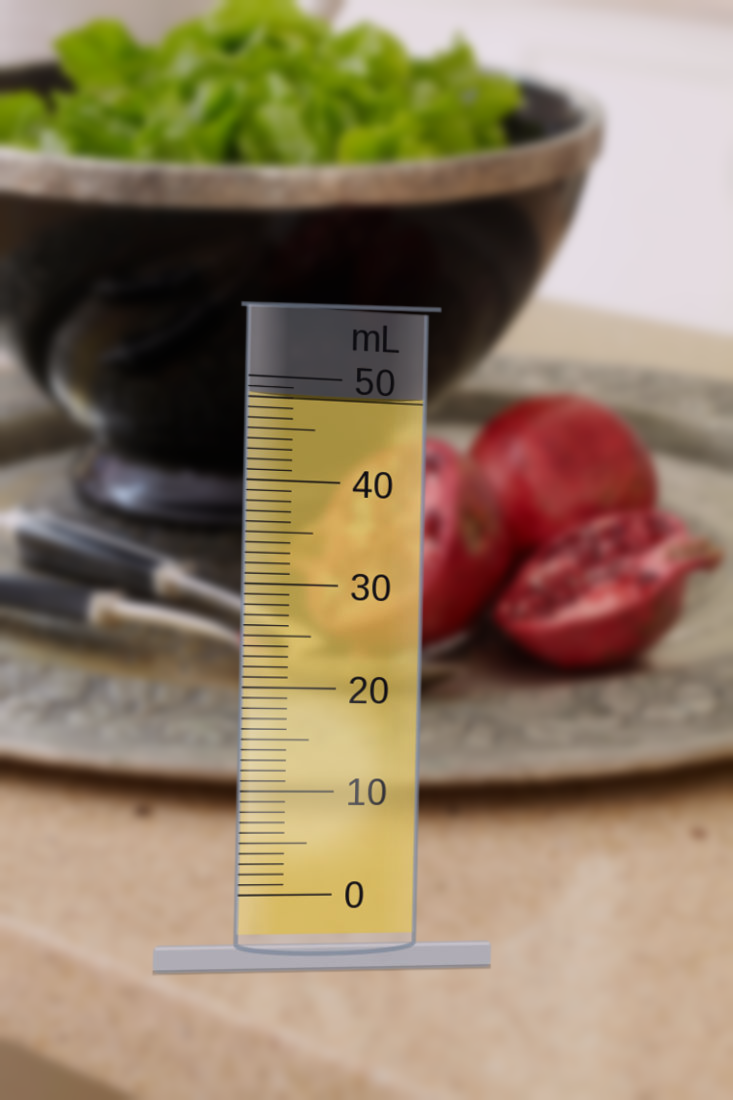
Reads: 48mL
